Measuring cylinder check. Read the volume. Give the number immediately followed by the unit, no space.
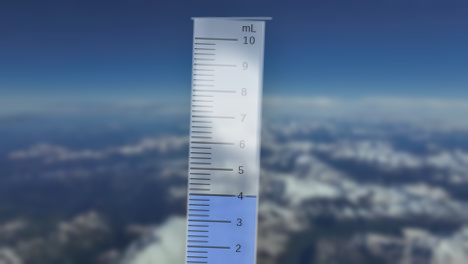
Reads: 4mL
